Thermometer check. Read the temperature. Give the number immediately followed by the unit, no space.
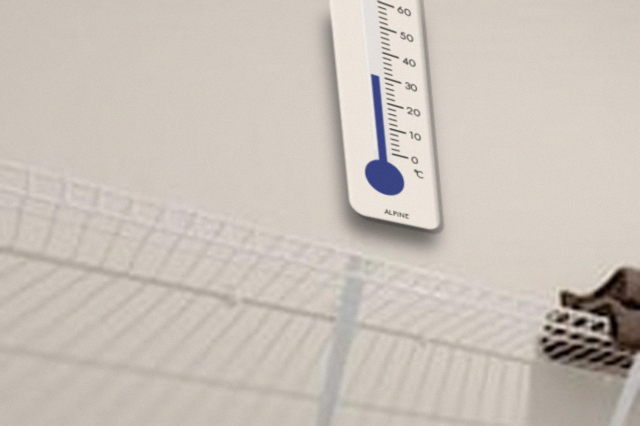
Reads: 30°C
